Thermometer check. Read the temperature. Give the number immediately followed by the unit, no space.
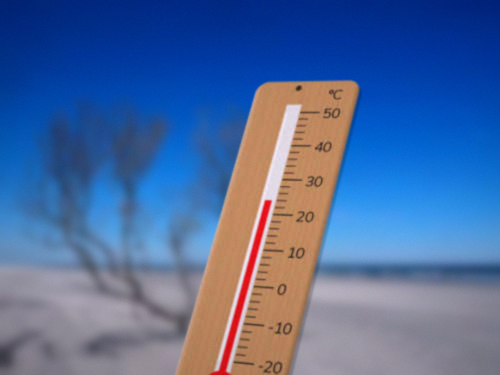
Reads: 24°C
